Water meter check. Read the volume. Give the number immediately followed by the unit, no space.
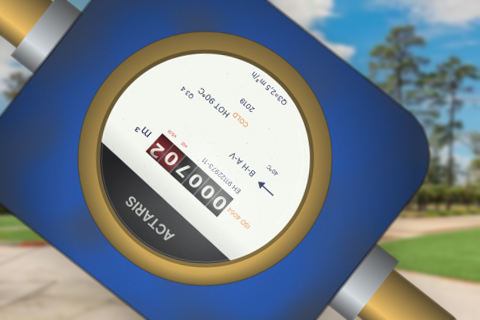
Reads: 7.02m³
